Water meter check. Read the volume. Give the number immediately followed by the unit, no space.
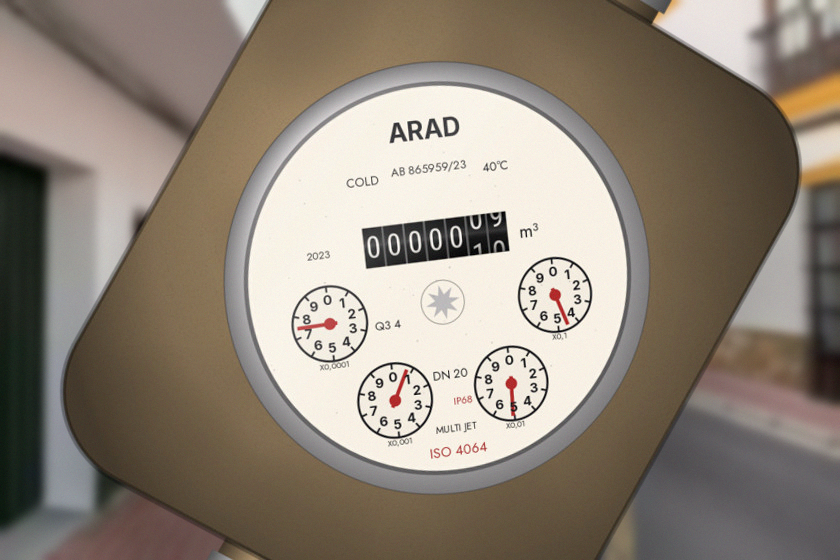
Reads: 9.4507m³
